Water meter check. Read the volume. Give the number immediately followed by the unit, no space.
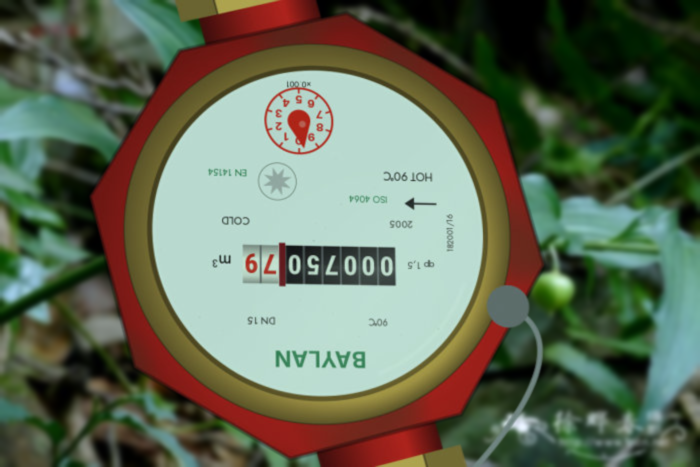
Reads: 750.789m³
